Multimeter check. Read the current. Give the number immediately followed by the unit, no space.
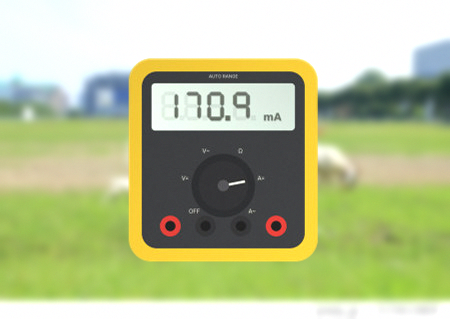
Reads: 170.9mA
